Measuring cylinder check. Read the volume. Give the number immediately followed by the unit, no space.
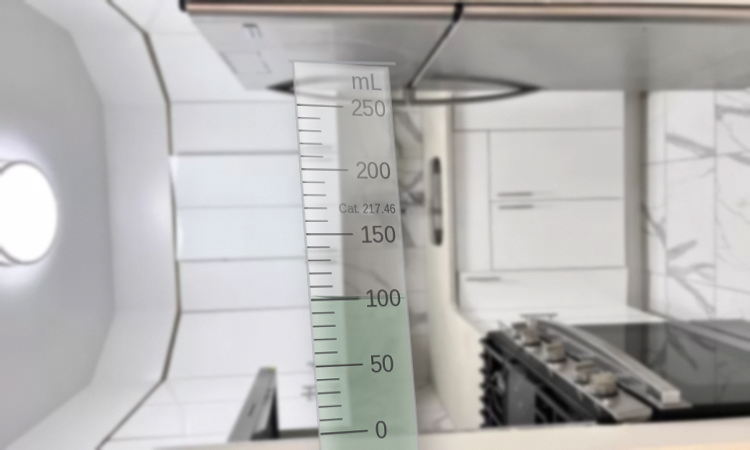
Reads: 100mL
